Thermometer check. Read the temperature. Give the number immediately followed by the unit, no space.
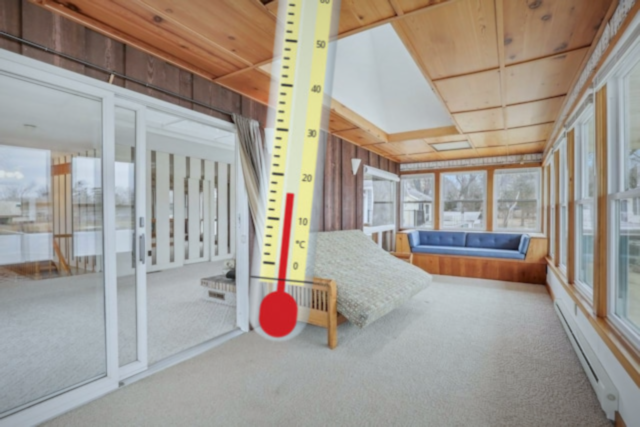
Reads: 16°C
